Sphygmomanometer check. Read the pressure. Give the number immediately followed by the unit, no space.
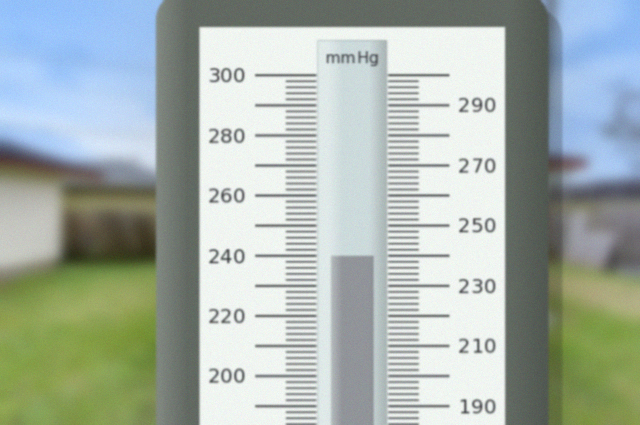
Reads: 240mmHg
